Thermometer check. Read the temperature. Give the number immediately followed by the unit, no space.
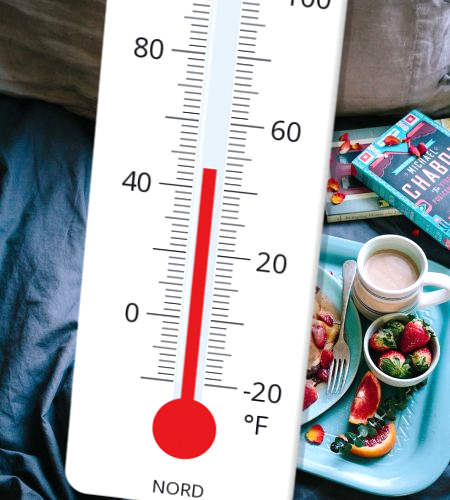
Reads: 46°F
